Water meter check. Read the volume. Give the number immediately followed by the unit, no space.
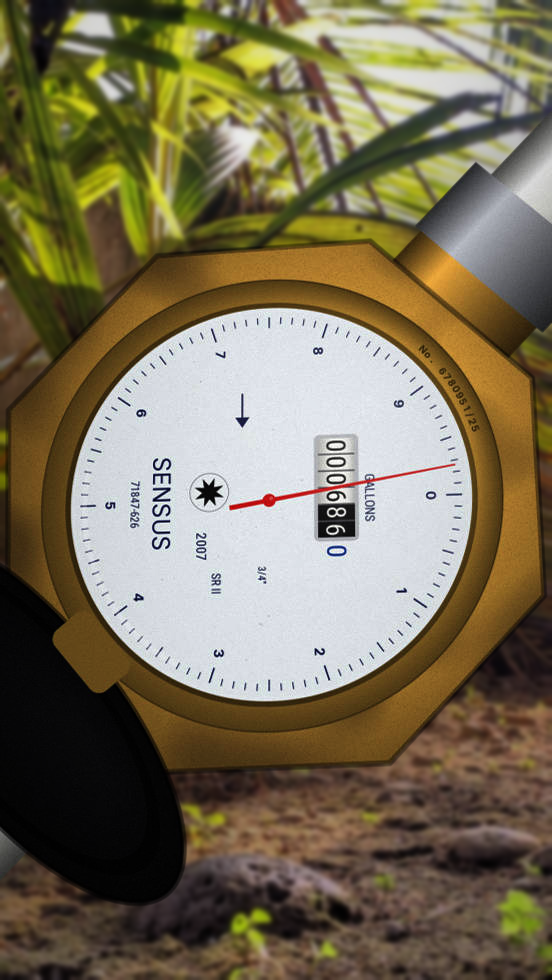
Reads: 6859.7gal
